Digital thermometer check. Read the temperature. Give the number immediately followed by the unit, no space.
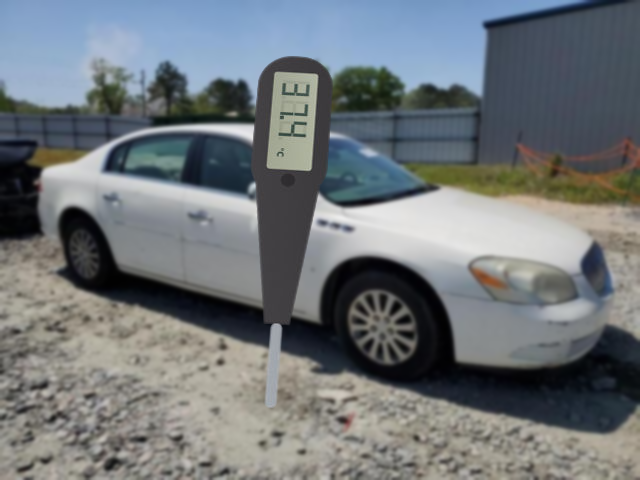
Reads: 37.4°C
